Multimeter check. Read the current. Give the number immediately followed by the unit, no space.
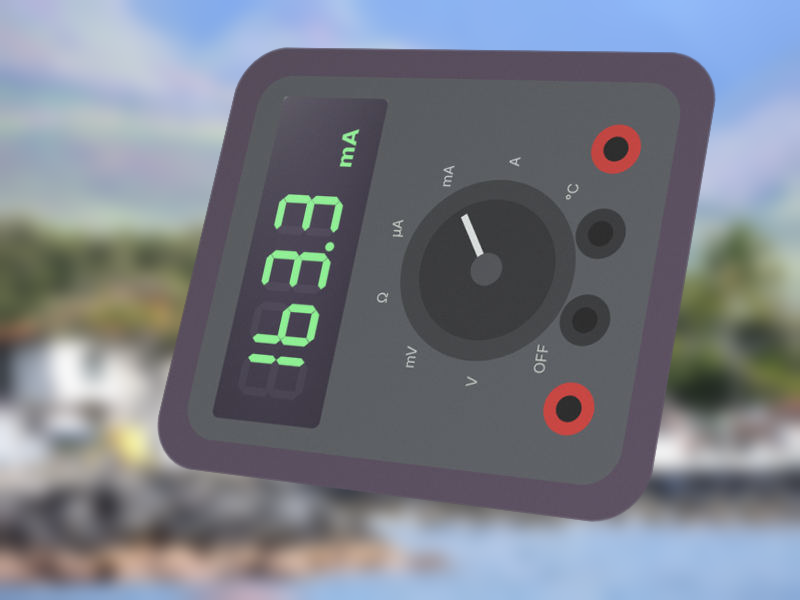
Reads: 163.3mA
